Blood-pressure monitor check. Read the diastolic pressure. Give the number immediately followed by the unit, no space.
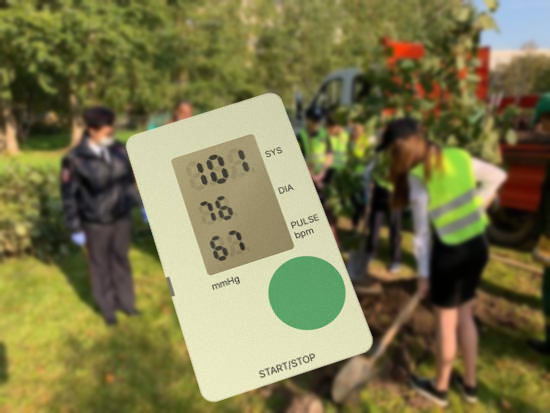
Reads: 76mmHg
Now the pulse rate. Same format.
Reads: 67bpm
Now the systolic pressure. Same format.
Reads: 101mmHg
